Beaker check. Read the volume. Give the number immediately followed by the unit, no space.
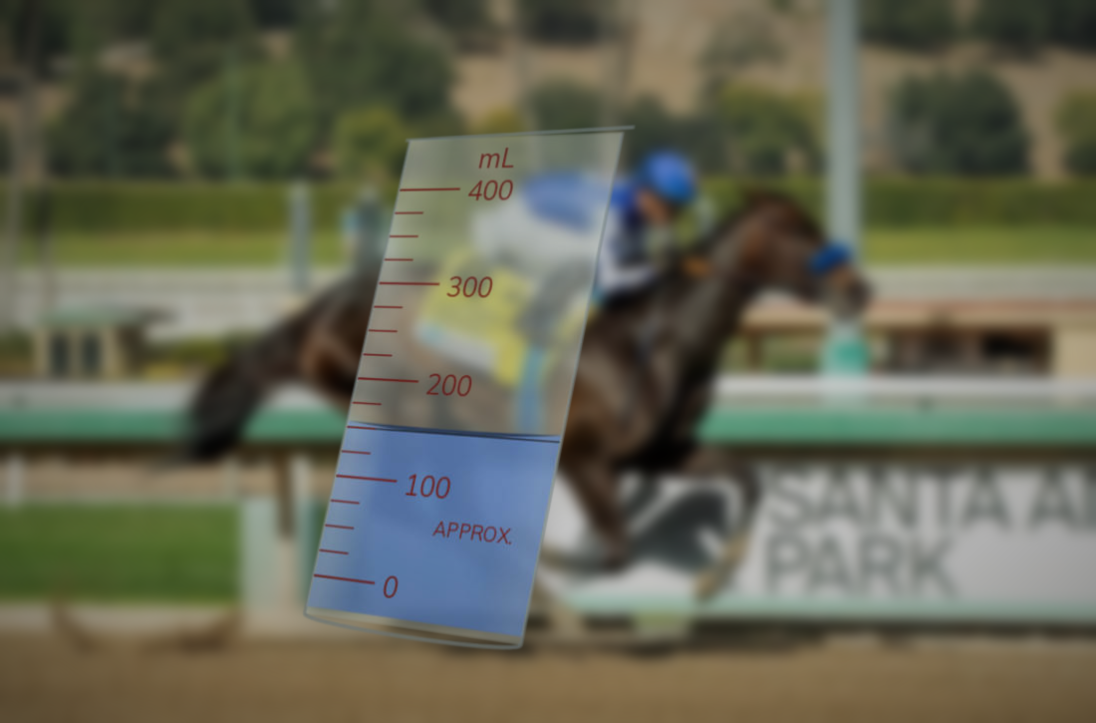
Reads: 150mL
